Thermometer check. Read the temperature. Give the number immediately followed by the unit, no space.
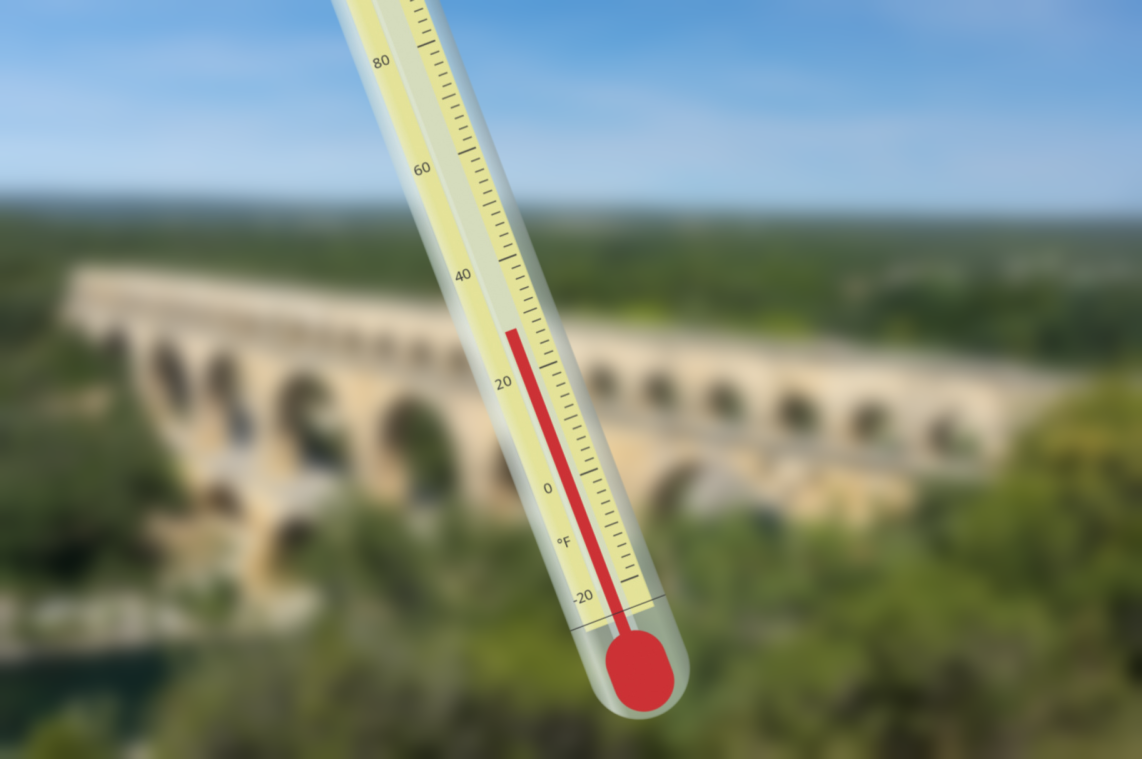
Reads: 28°F
